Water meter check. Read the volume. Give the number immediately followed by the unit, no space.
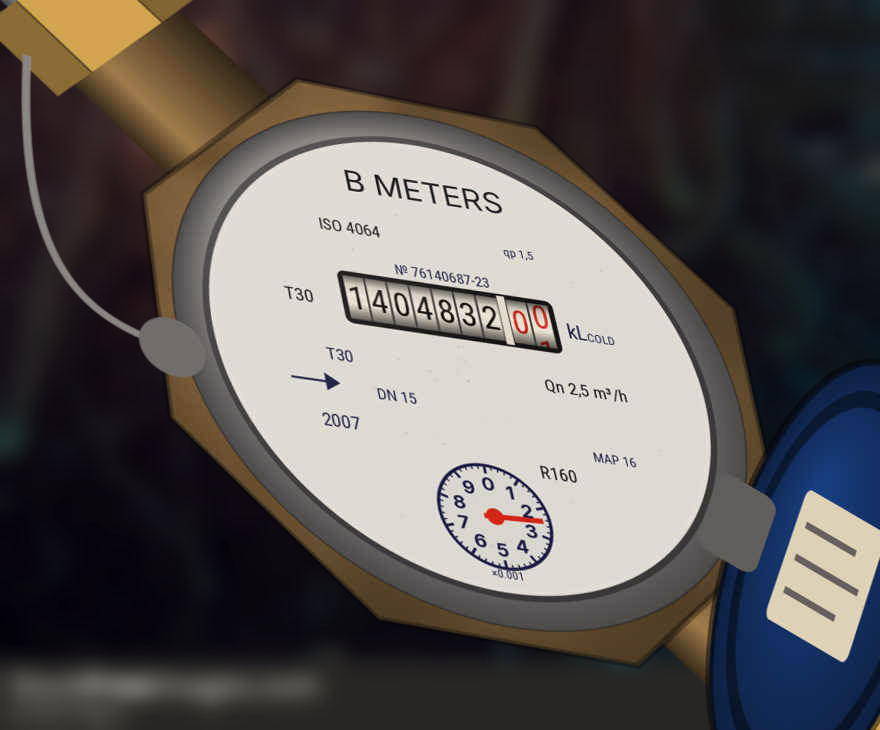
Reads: 1404832.002kL
